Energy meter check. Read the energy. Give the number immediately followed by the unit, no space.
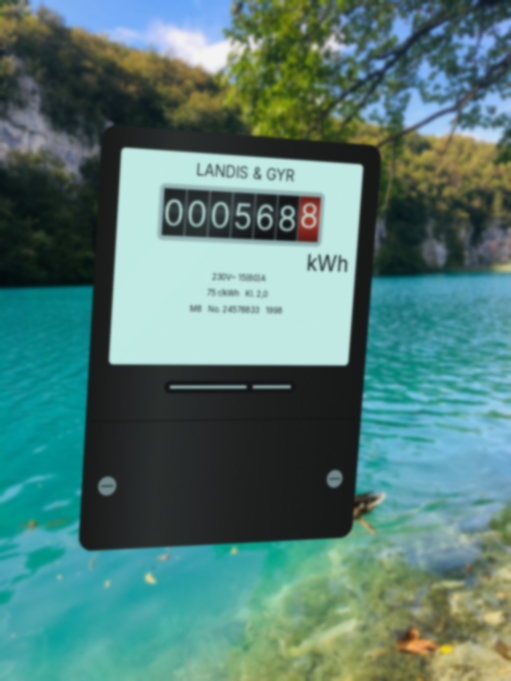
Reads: 568.8kWh
